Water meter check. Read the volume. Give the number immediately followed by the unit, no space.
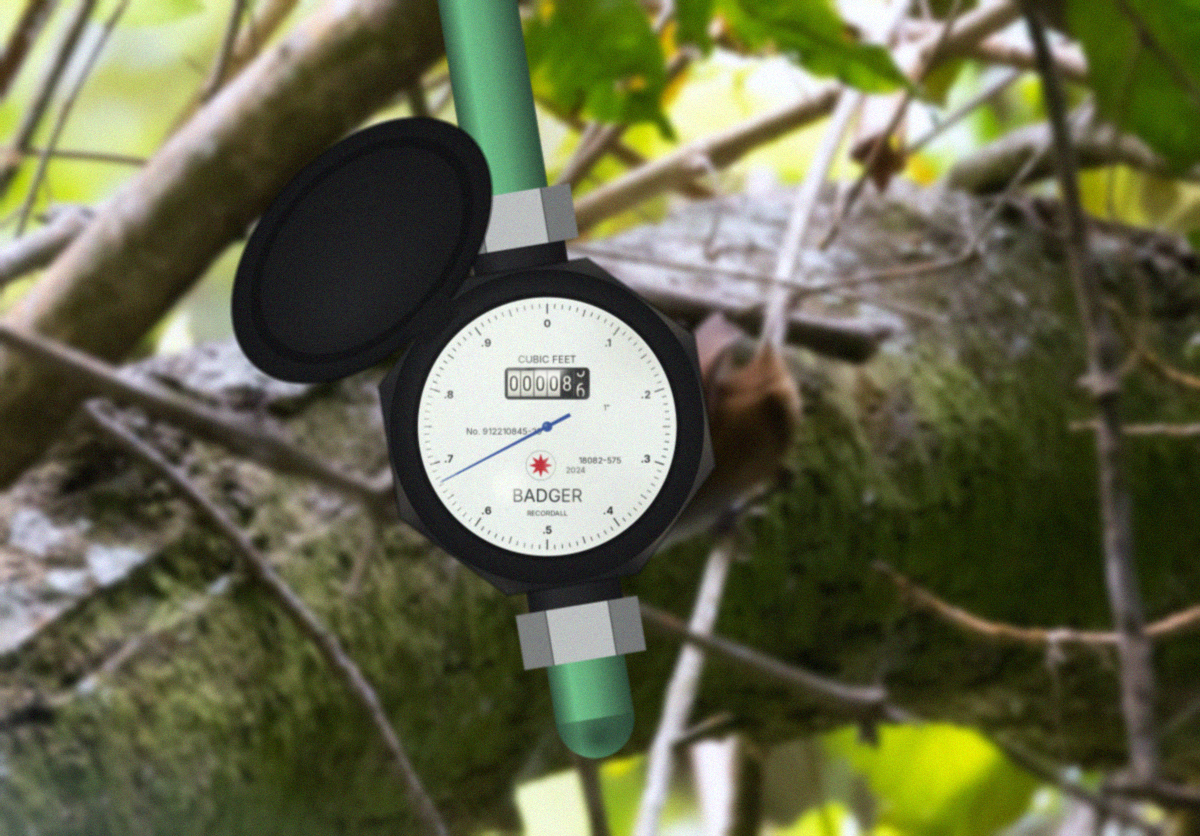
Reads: 85.67ft³
